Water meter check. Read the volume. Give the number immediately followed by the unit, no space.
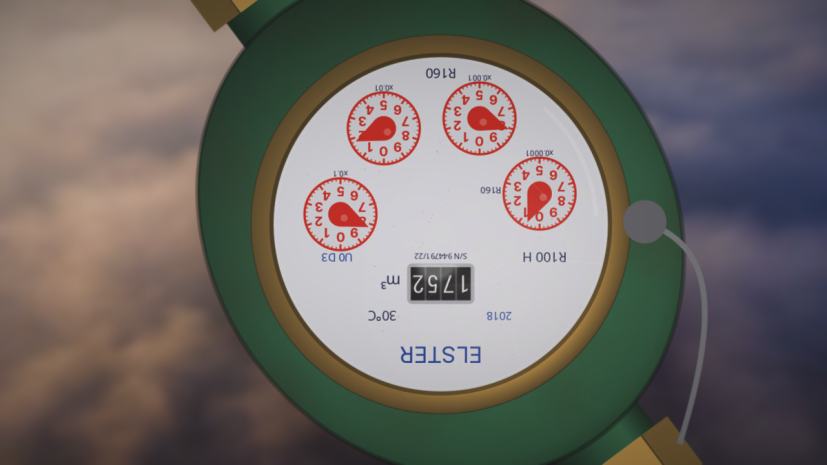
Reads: 1752.8180m³
